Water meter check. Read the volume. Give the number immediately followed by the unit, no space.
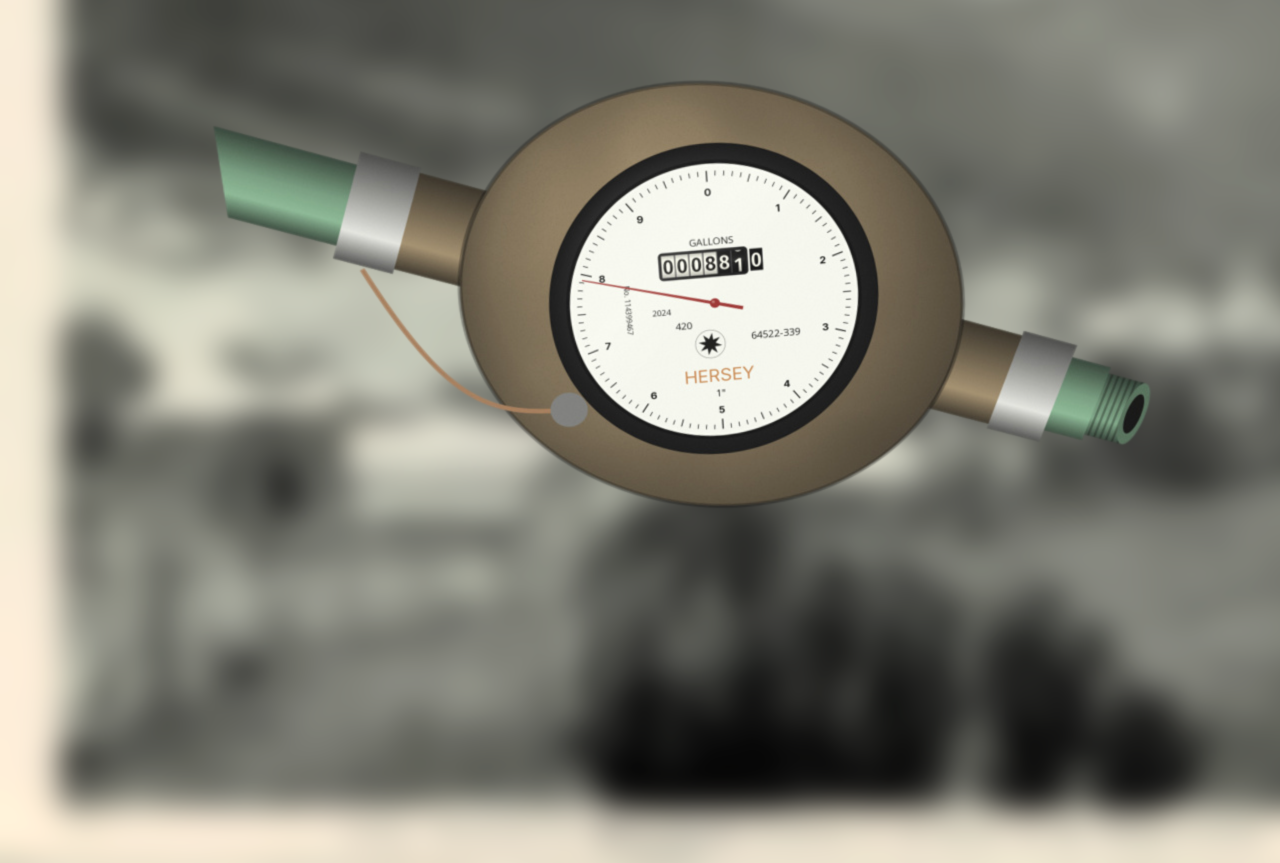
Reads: 8807.9gal
